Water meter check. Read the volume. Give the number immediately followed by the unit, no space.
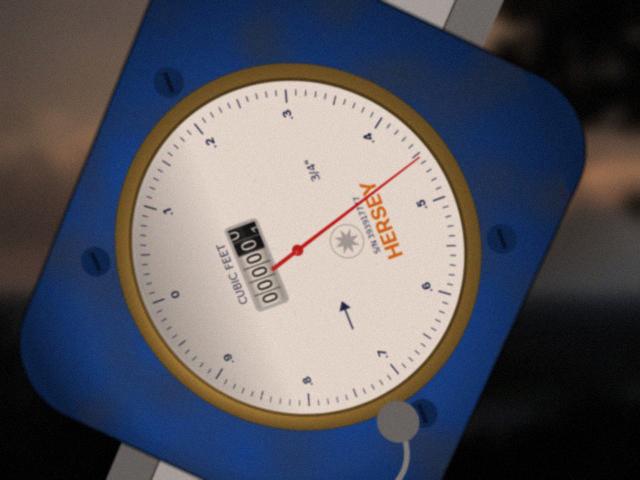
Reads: 0.45ft³
